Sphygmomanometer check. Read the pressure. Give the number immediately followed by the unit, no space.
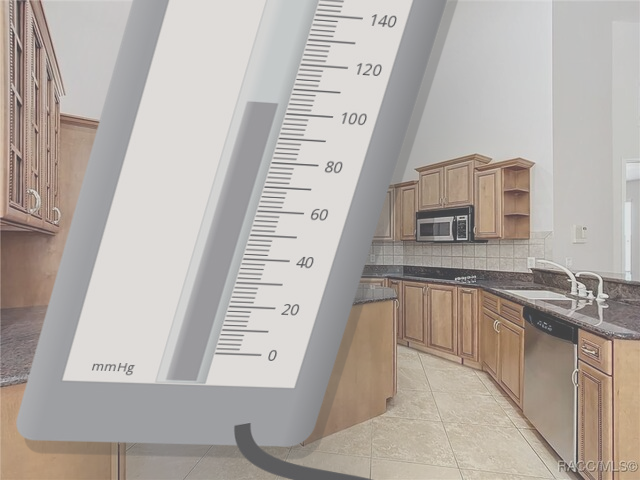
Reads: 104mmHg
